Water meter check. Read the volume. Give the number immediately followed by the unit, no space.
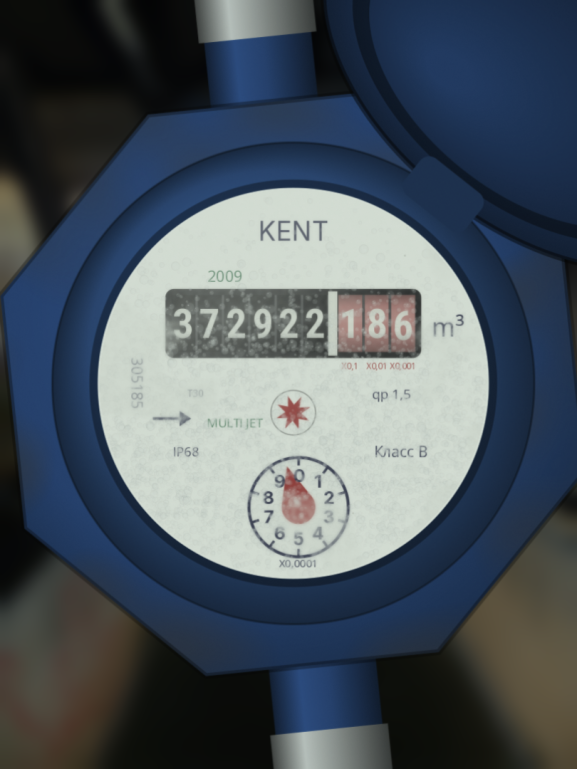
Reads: 372922.1859m³
